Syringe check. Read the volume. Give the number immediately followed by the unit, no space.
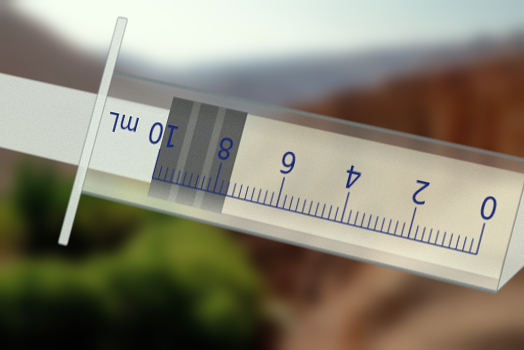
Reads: 7.6mL
